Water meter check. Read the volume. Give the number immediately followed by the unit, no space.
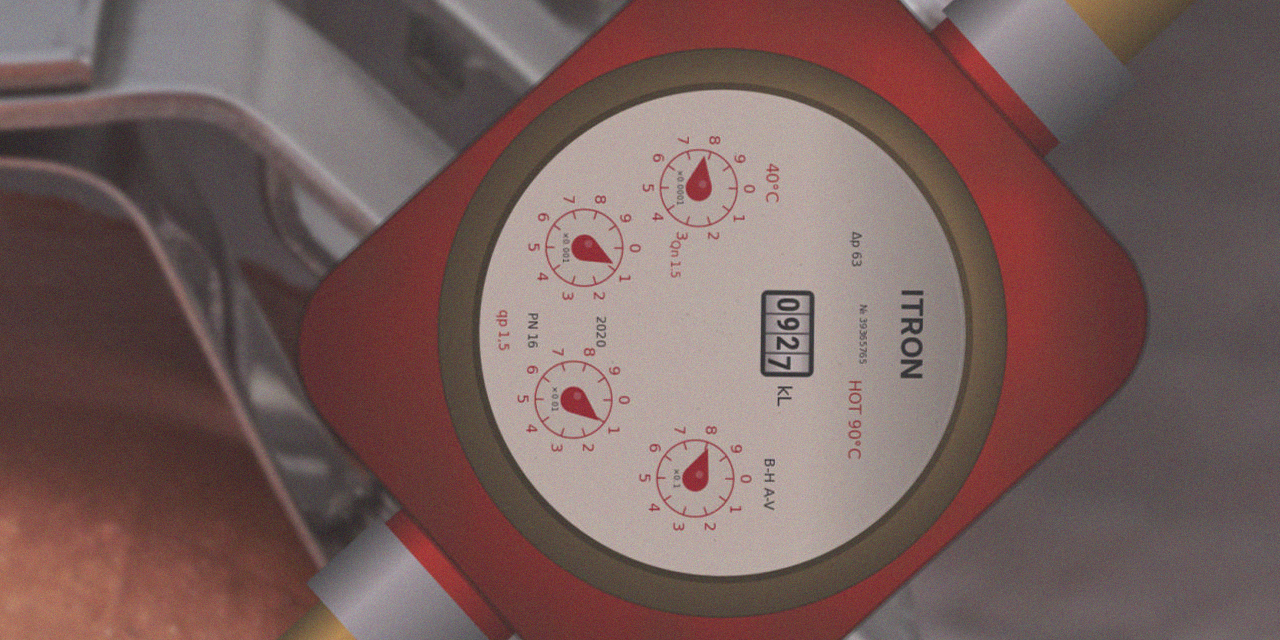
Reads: 926.8107kL
